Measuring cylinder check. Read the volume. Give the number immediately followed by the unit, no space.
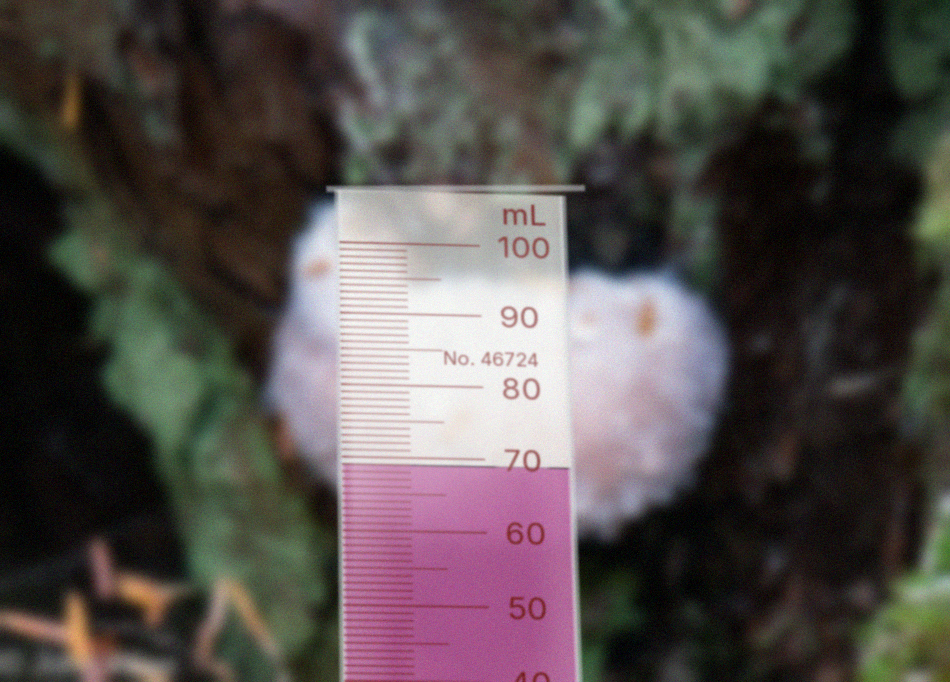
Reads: 69mL
